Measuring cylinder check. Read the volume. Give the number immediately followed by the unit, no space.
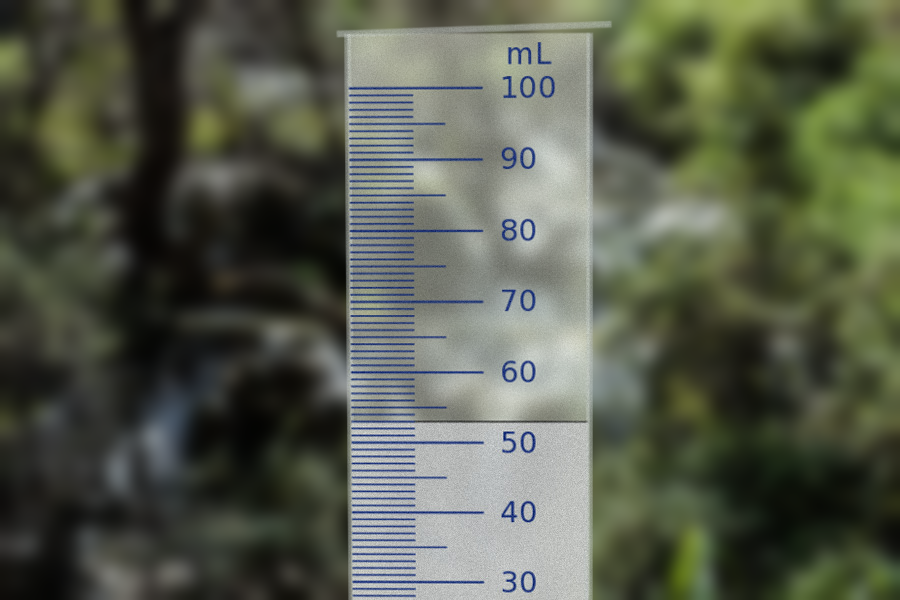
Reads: 53mL
